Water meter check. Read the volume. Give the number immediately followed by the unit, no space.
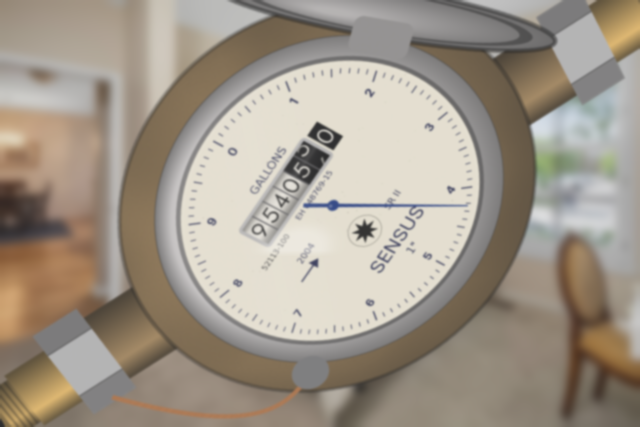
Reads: 9540554.2gal
